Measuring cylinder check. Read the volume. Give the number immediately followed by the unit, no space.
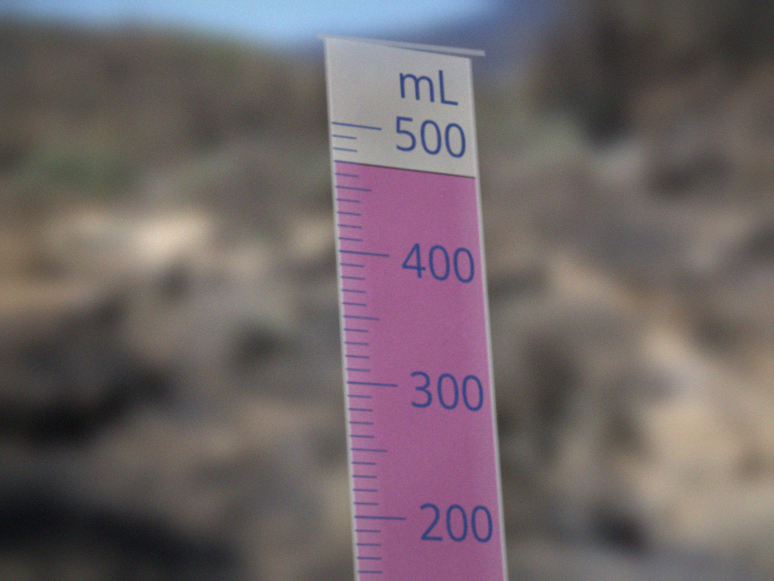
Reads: 470mL
